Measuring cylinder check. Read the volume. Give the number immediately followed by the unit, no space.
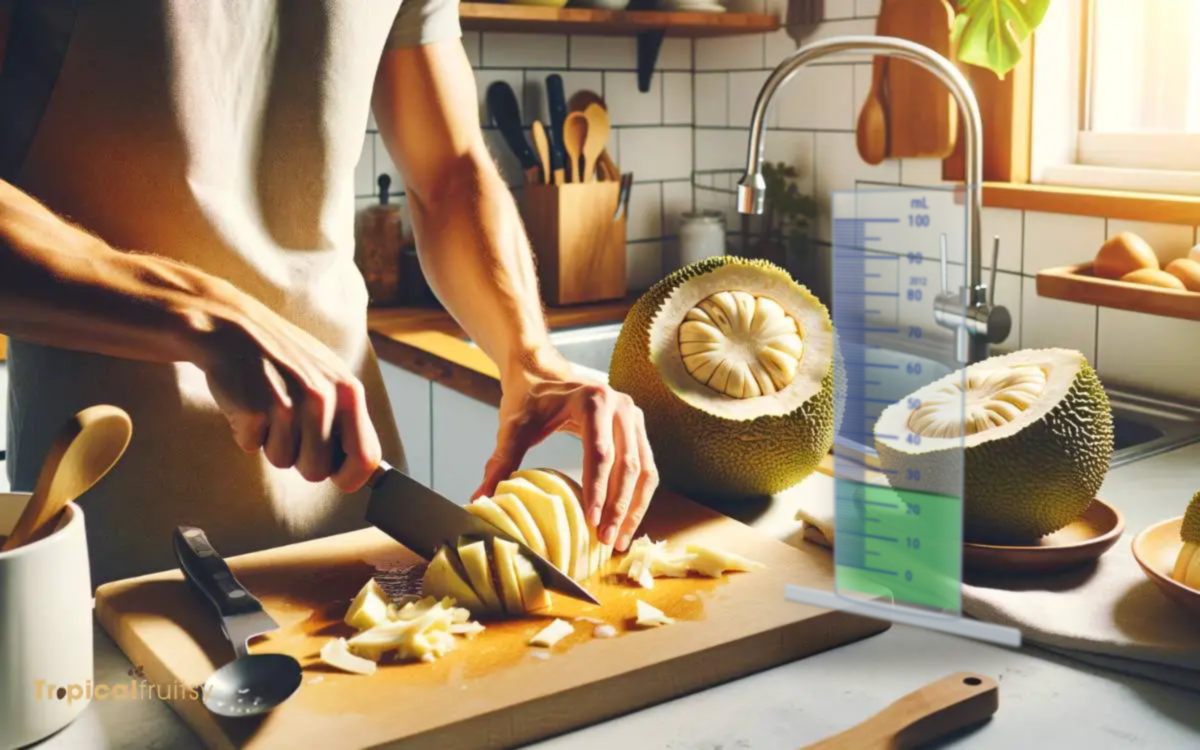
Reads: 25mL
